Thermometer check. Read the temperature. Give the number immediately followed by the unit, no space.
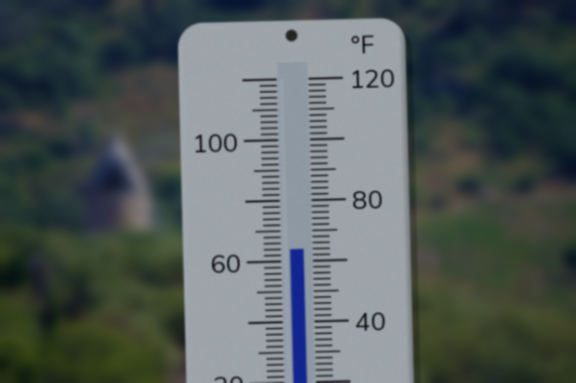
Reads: 64°F
